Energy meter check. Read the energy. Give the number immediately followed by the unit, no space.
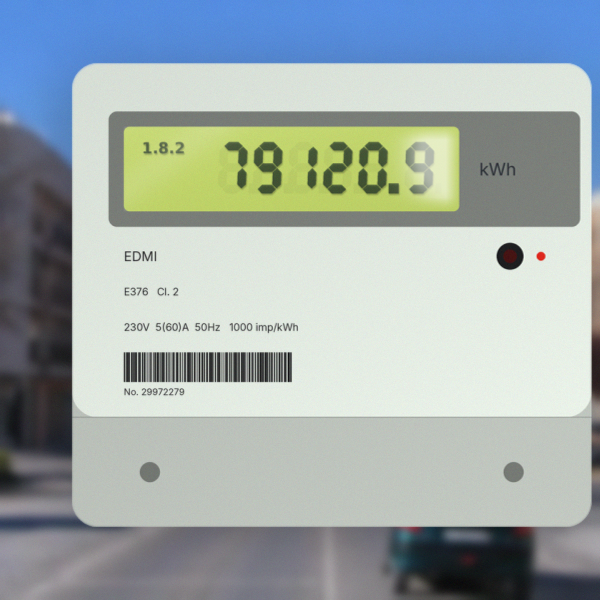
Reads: 79120.9kWh
